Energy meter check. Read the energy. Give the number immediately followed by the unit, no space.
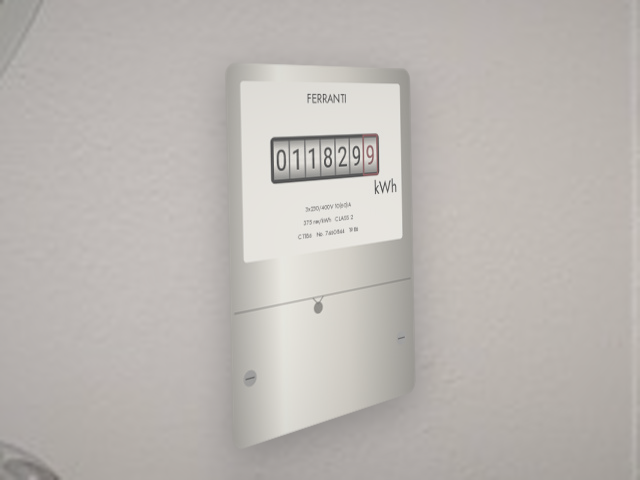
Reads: 11829.9kWh
